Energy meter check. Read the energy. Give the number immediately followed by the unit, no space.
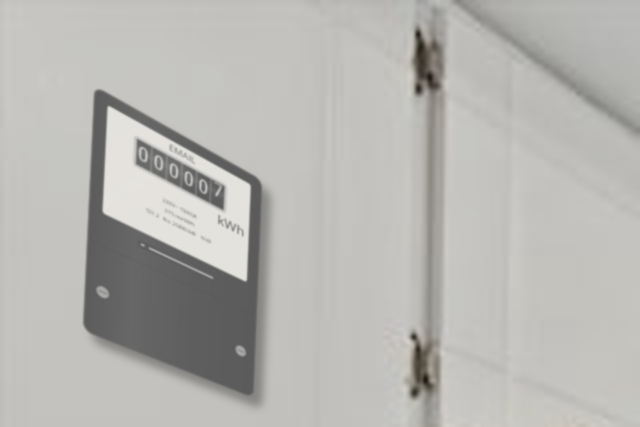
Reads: 7kWh
